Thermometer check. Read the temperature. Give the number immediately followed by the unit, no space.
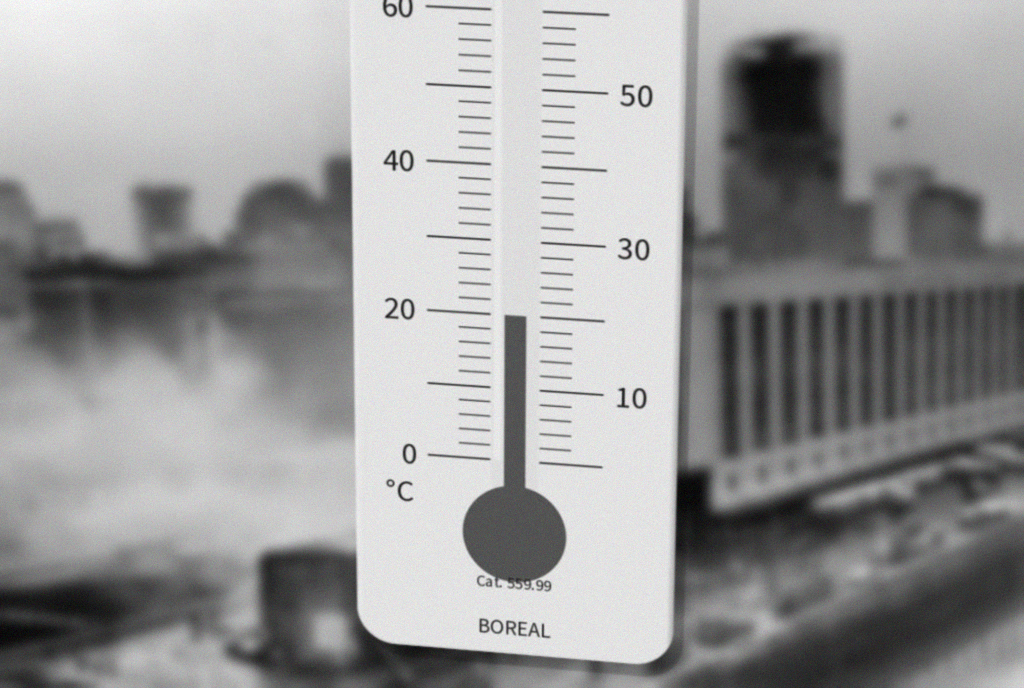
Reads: 20°C
